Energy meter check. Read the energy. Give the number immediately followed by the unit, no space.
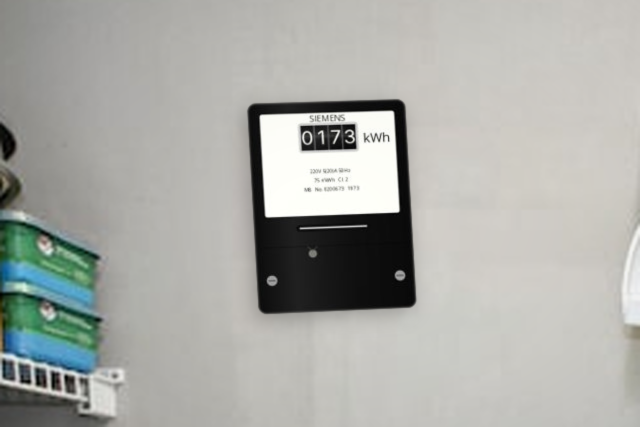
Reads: 173kWh
